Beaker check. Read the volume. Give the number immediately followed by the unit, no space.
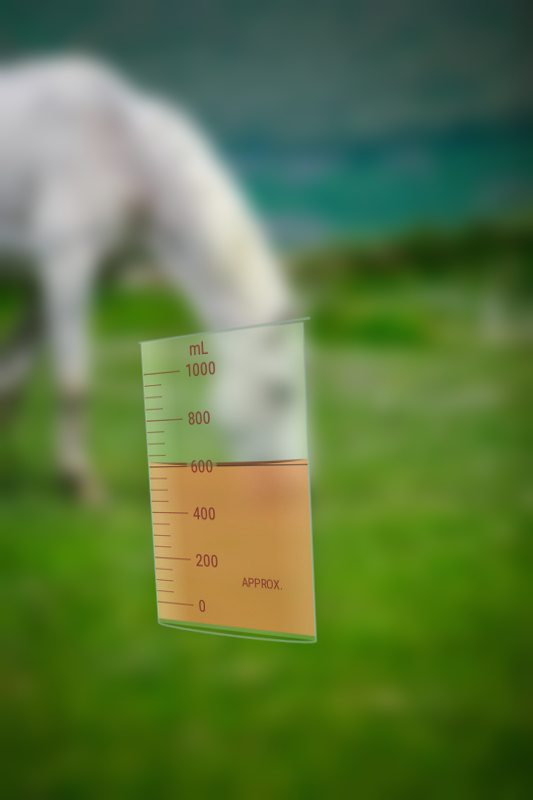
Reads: 600mL
